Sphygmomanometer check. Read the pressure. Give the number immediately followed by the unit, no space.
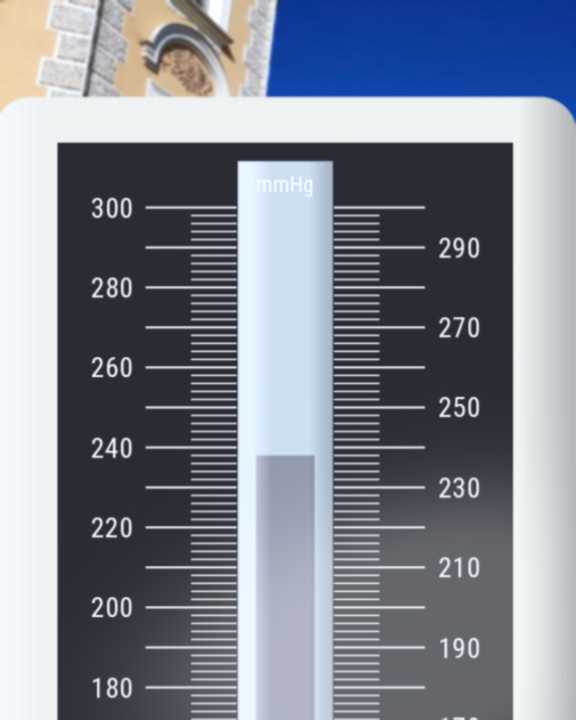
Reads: 238mmHg
